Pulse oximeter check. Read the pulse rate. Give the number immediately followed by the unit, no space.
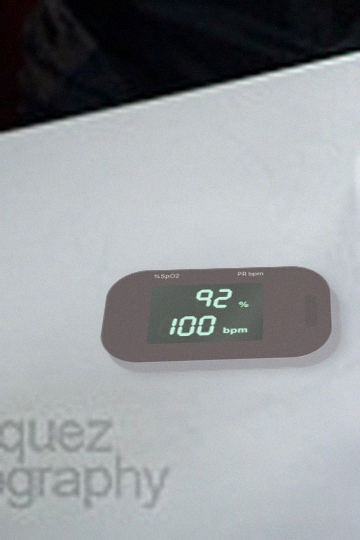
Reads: 100bpm
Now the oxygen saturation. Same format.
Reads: 92%
